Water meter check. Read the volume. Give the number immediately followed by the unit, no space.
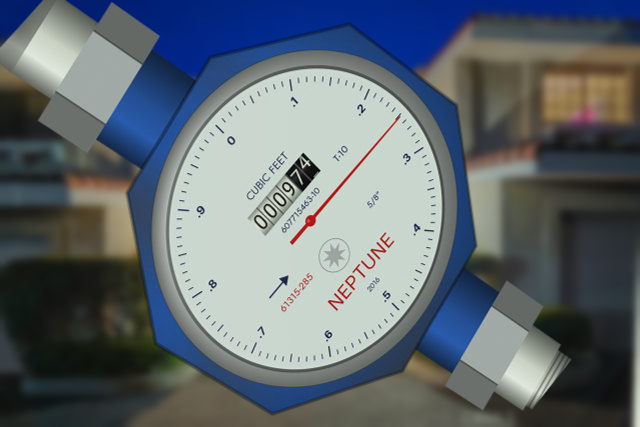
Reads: 974.25ft³
